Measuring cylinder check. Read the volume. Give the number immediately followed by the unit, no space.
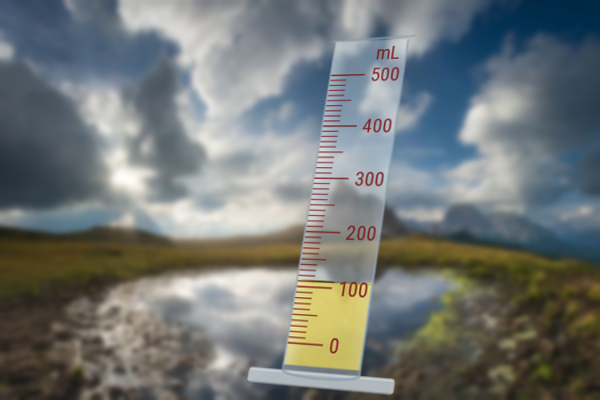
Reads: 110mL
